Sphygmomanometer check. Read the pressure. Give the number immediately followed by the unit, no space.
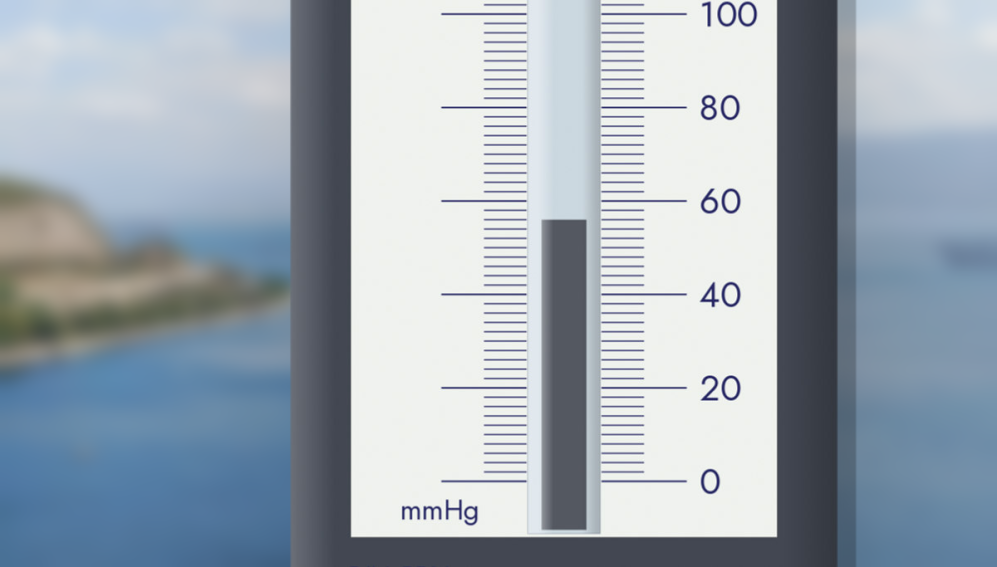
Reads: 56mmHg
